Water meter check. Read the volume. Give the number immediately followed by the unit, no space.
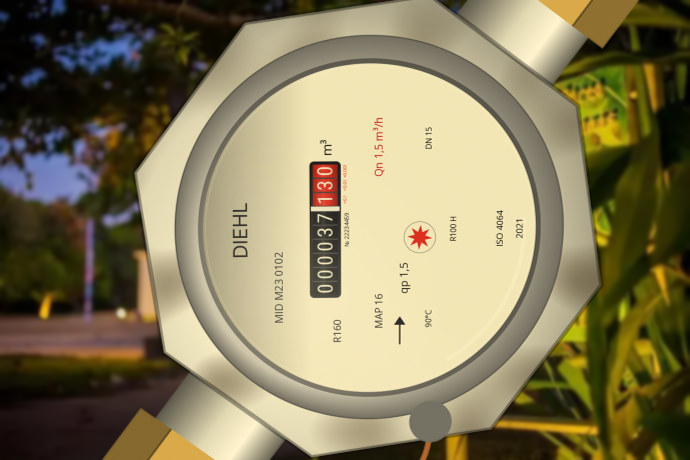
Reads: 37.130m³
